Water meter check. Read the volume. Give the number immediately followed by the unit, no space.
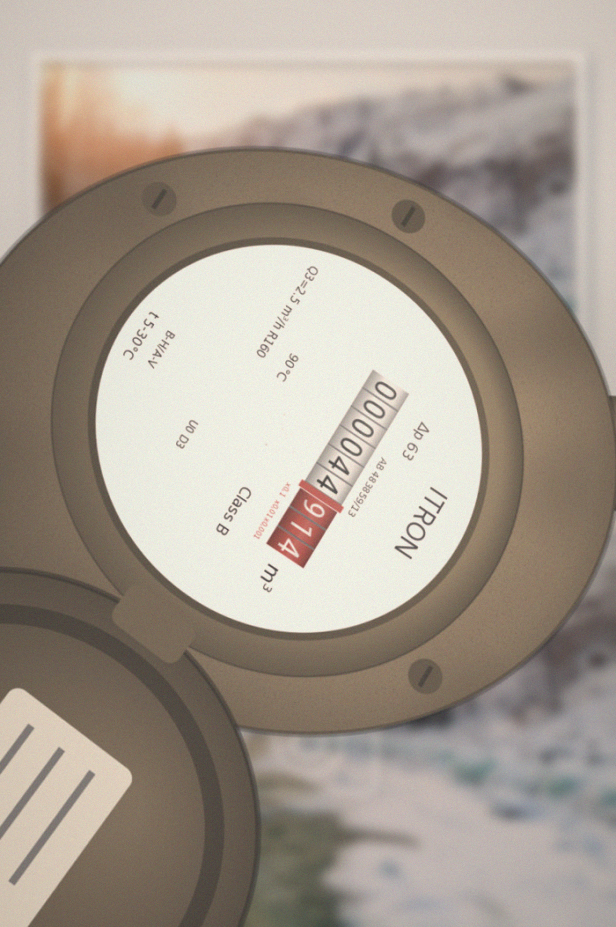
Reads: 44.914m³
